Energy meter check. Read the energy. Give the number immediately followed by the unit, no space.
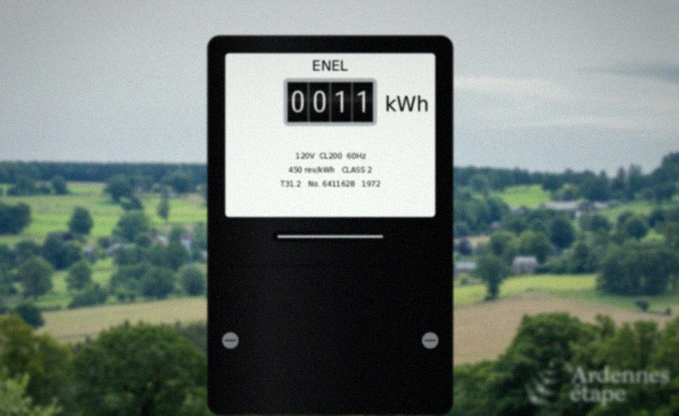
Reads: 11kWh
